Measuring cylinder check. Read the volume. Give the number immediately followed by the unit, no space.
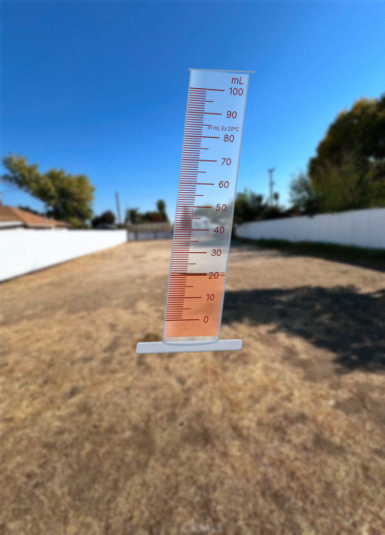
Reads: 20mL
